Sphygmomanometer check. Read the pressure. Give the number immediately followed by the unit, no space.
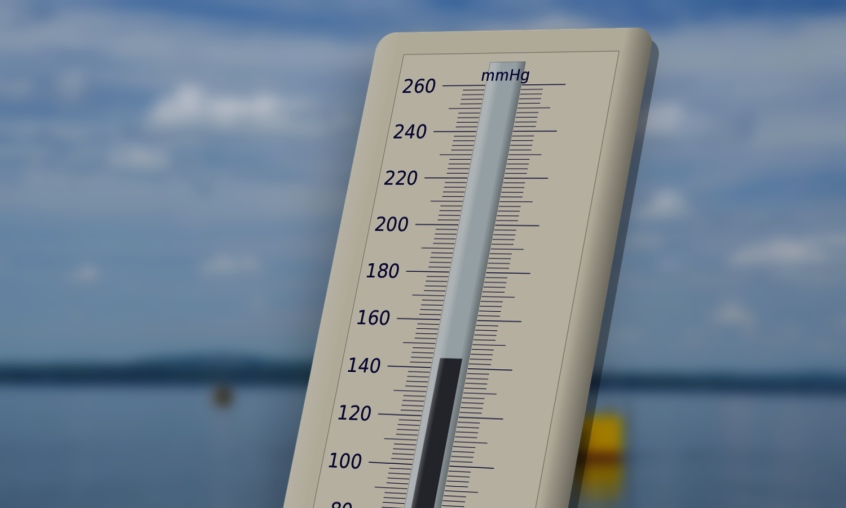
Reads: 144mmHg
